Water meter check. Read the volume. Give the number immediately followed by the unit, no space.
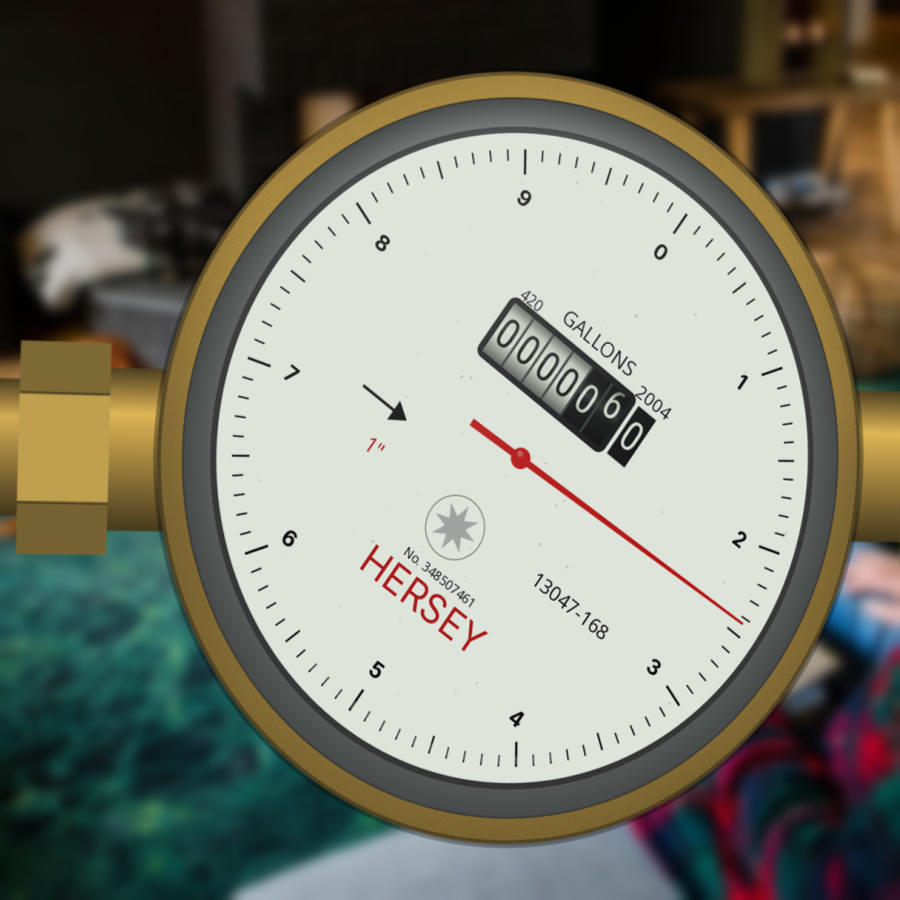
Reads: 62.4gal
